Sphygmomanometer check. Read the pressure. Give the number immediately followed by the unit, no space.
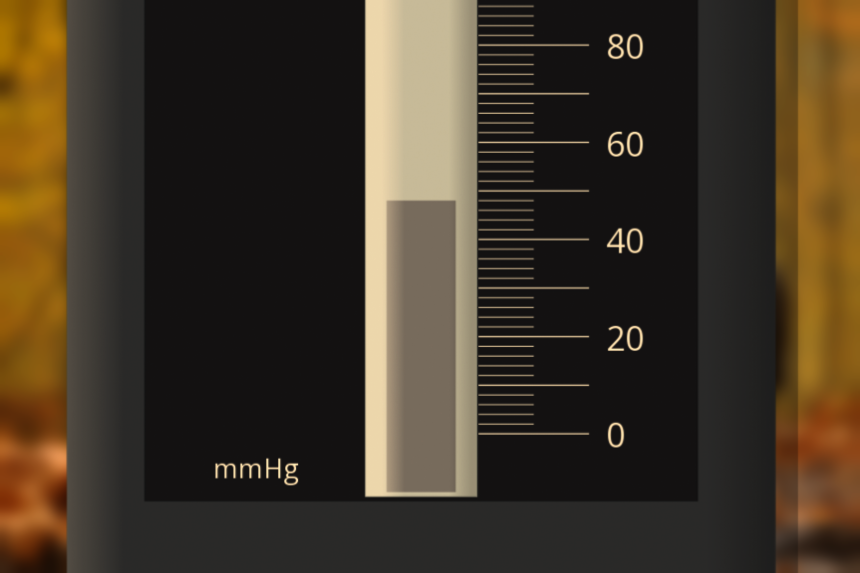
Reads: 48mmHg
